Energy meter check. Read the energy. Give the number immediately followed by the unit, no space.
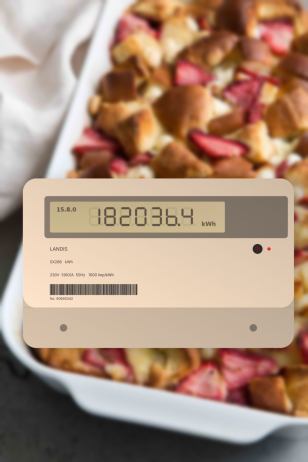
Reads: 182036.4kWh
